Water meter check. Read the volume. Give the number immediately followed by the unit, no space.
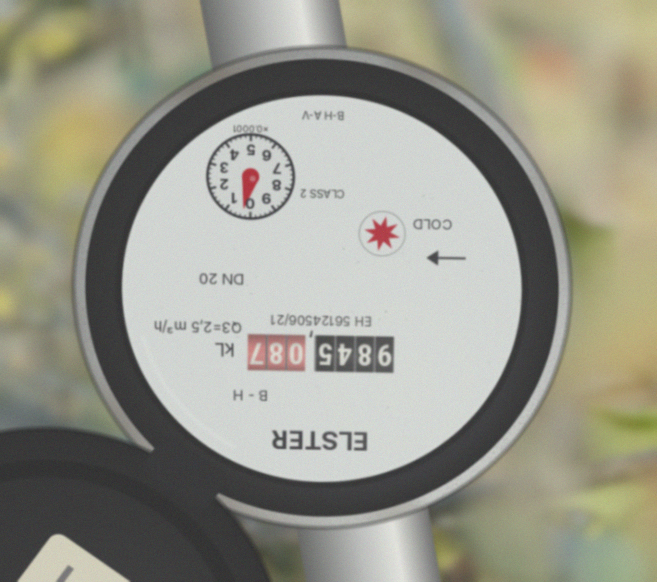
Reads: 9845.0870kL
